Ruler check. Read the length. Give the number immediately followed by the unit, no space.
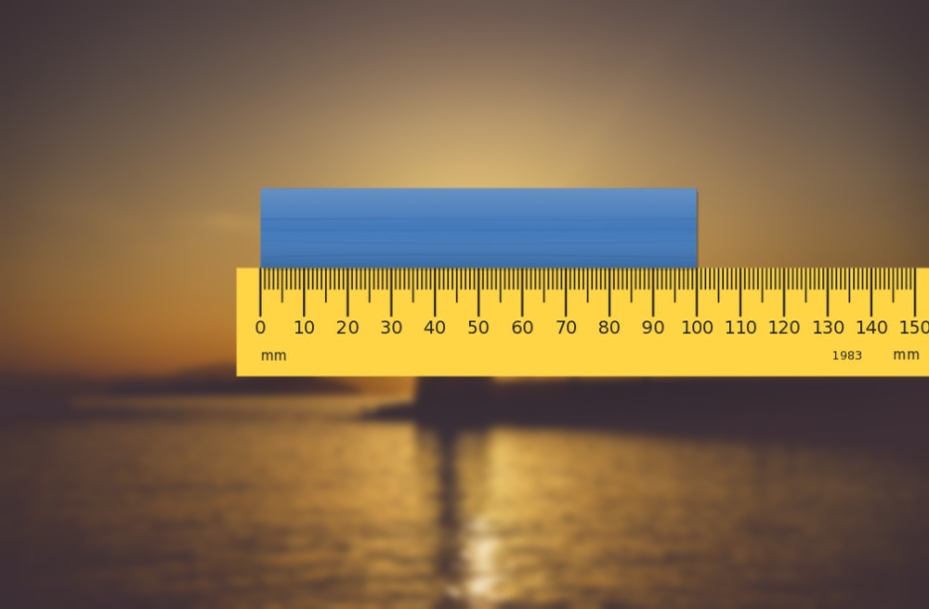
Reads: 100mm
